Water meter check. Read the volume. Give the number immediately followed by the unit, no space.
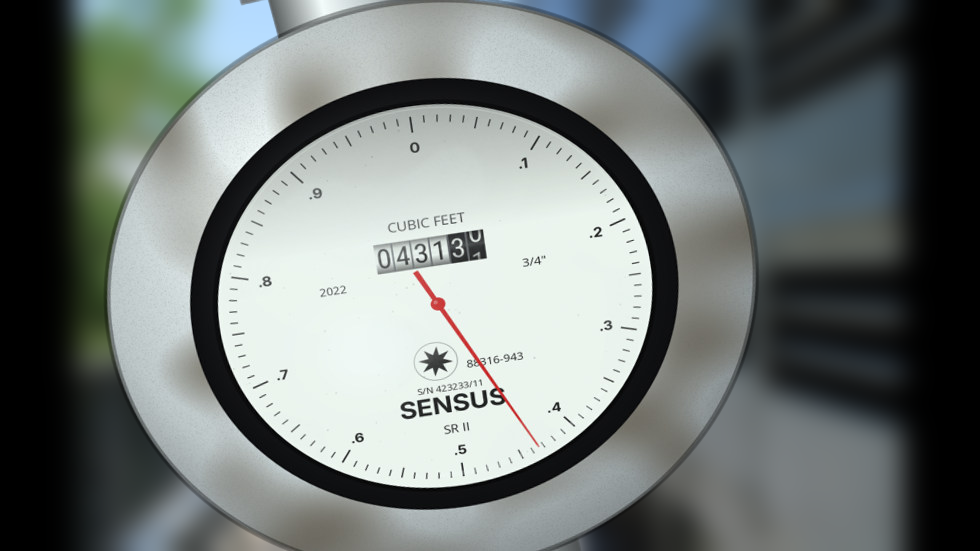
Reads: 43130.43ft³
